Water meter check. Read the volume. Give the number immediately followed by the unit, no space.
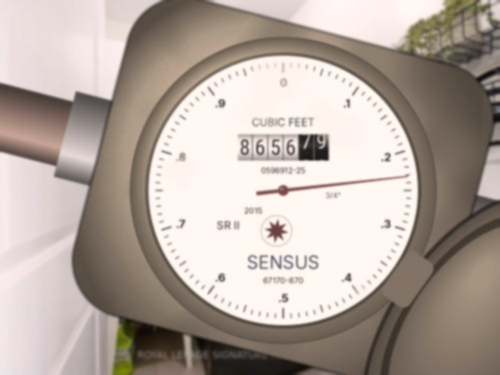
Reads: 865679.23ft³
